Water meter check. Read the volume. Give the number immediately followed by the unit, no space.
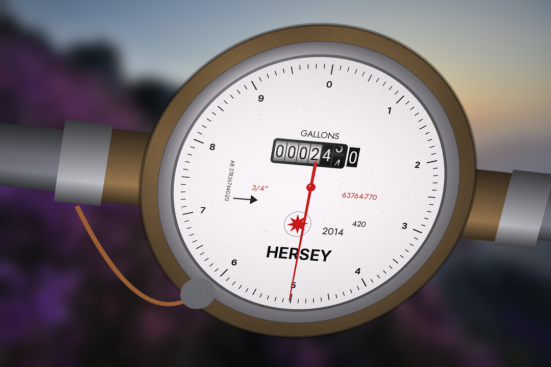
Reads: 2435.0gal
